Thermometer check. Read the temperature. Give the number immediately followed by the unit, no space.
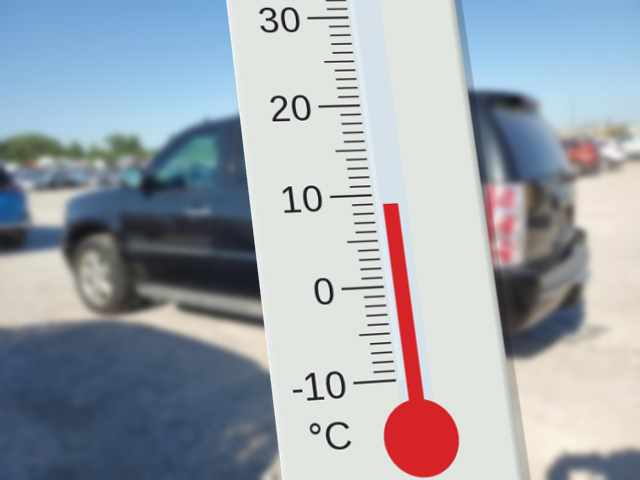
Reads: 9°C
